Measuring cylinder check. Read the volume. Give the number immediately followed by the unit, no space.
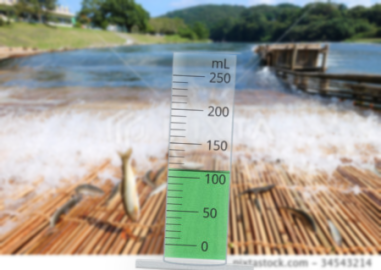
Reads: 110mL
